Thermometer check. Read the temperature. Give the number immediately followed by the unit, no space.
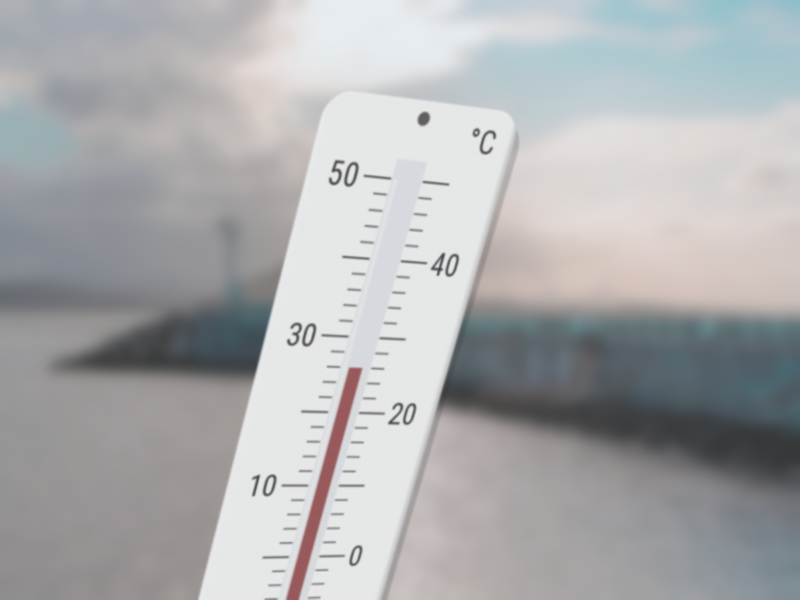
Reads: 26°C
